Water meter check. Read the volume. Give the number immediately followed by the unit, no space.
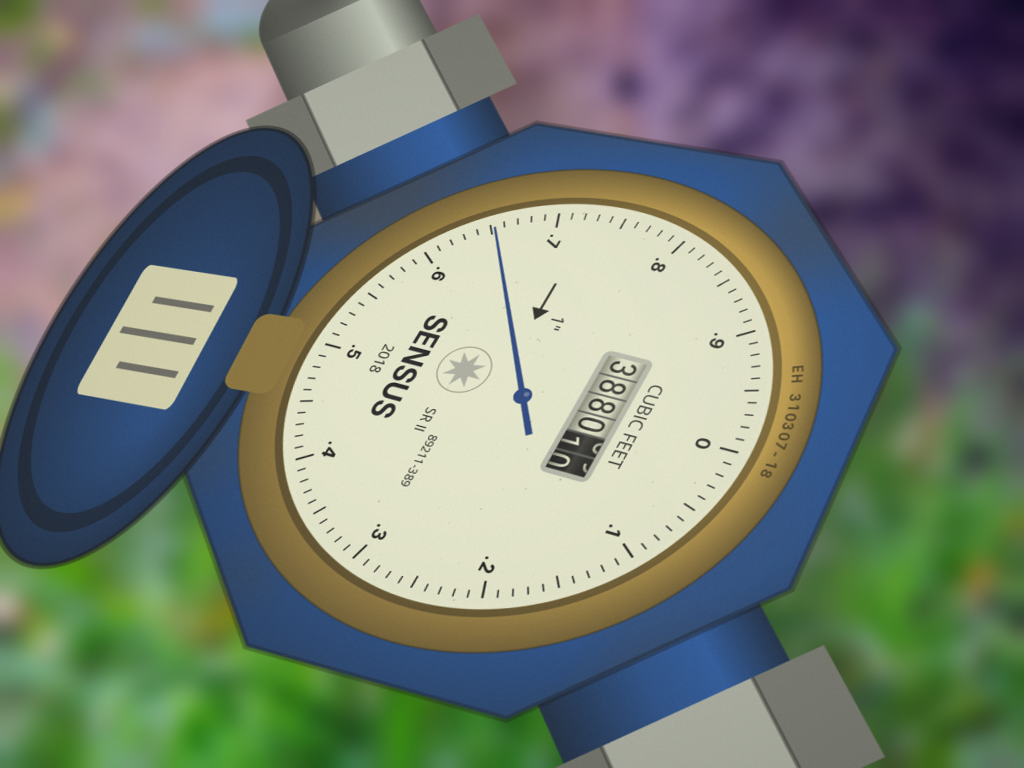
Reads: 388009.65ft³
